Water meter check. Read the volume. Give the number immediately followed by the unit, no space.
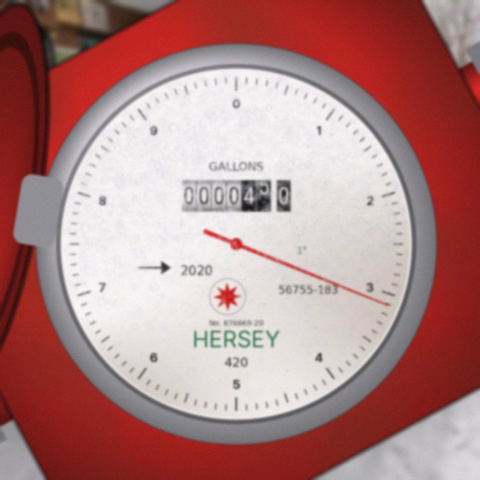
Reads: 453.1gal
